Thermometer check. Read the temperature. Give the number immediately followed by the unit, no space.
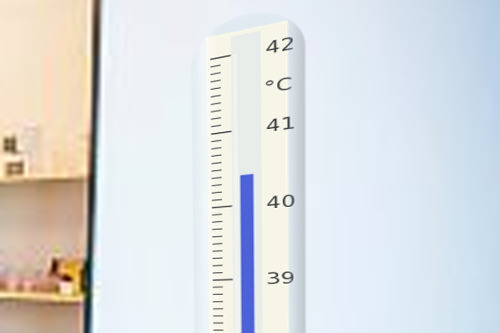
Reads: 40.4°C
